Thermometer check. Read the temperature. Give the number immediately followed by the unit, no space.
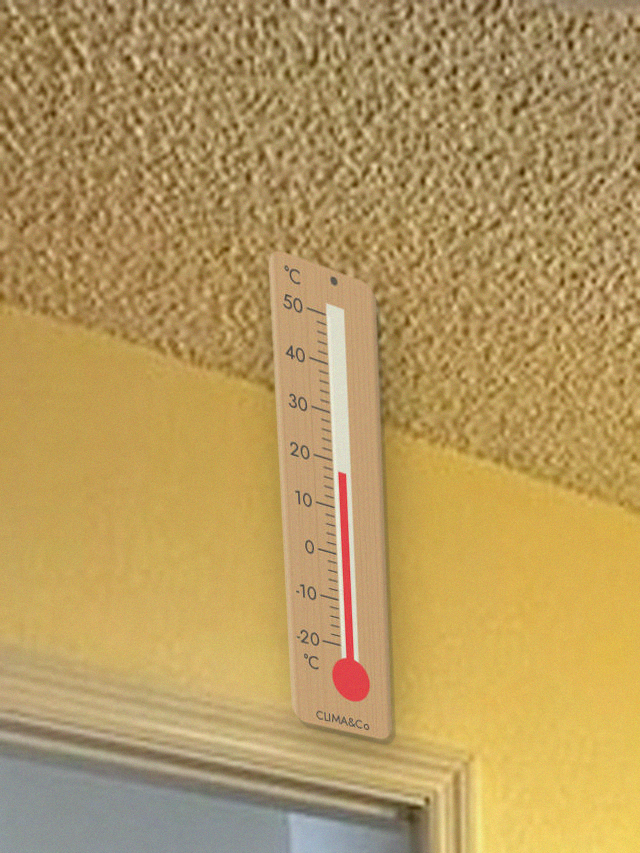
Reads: 18°C
